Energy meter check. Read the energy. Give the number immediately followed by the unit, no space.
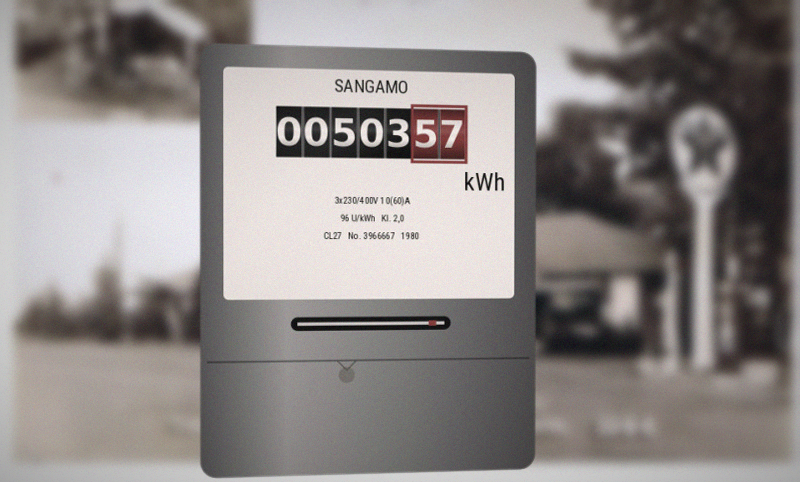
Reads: 503.57kWh
